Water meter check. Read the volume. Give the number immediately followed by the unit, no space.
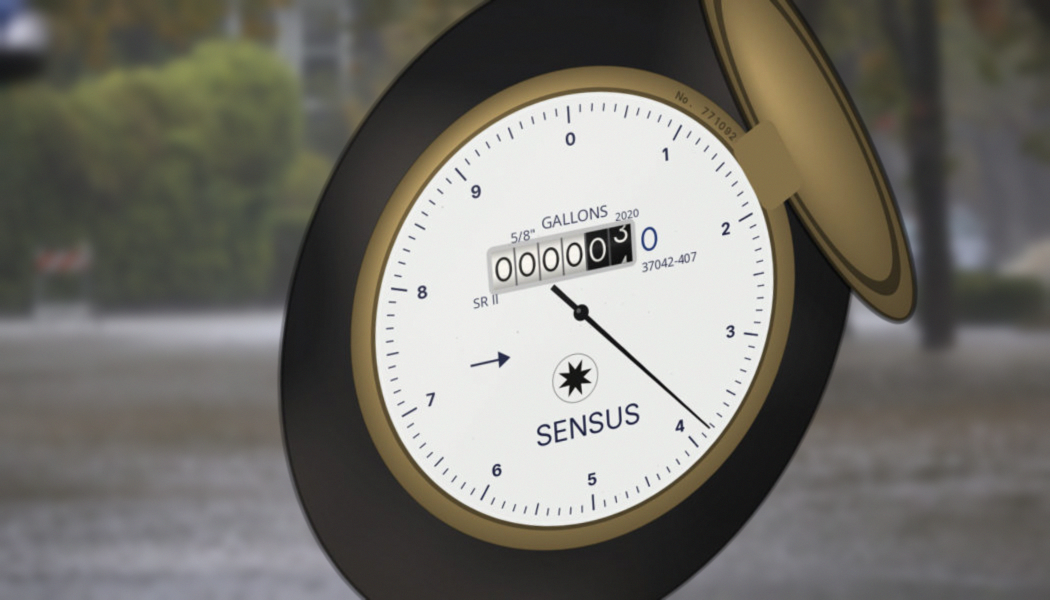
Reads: 33.8gal
